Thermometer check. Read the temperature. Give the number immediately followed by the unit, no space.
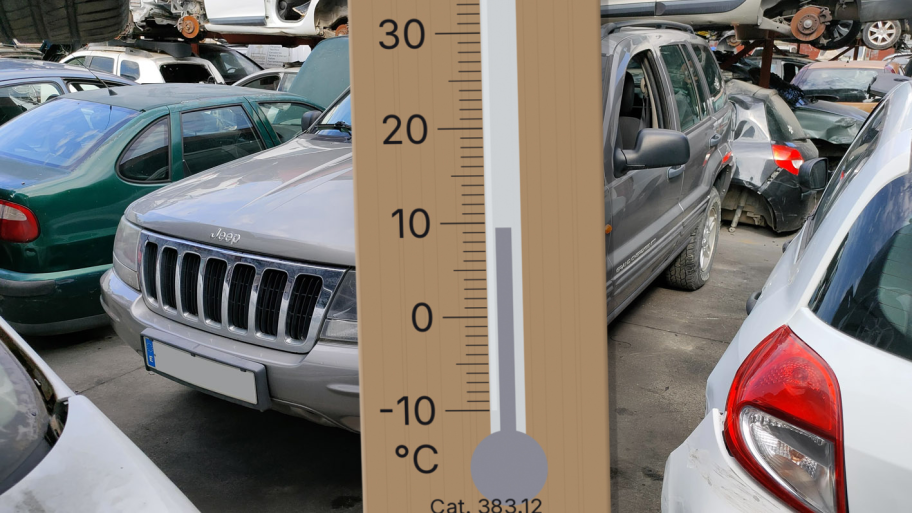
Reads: 9.5°C
